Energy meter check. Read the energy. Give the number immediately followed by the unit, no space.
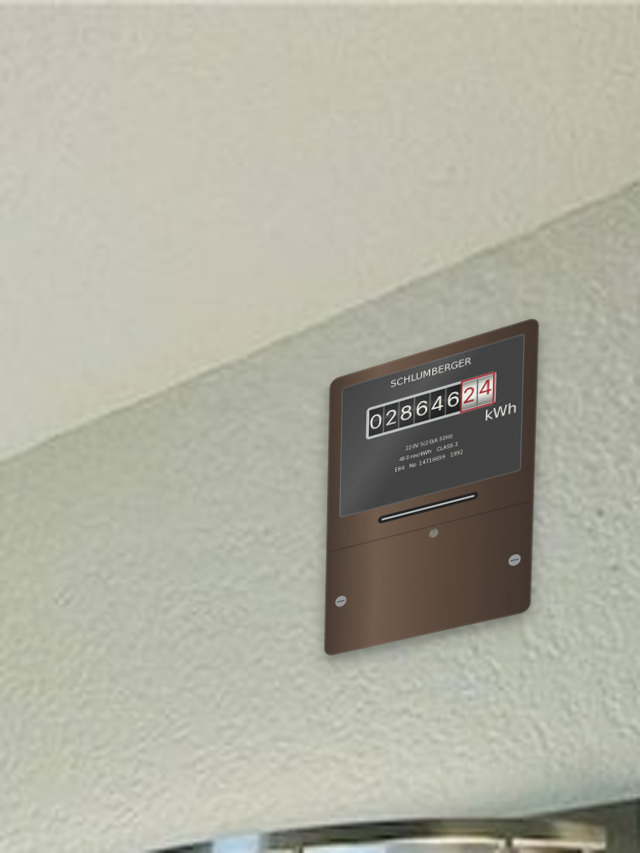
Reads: 28646.24kWh
